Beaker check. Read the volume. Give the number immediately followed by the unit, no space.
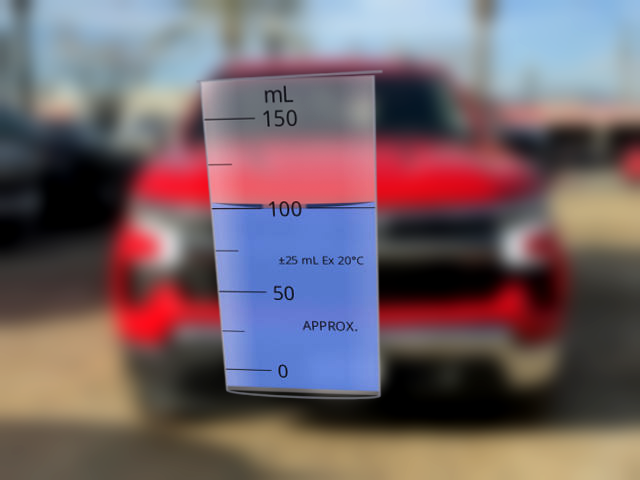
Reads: 100mL
